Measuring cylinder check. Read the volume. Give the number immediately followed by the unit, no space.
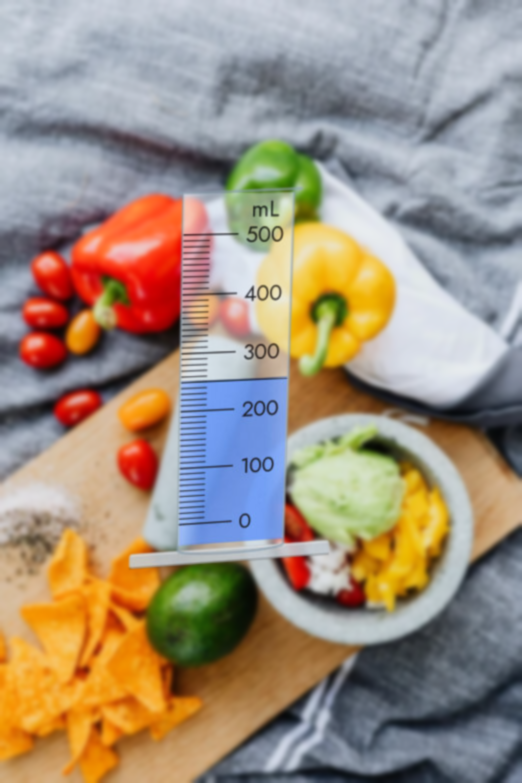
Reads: 250mL
